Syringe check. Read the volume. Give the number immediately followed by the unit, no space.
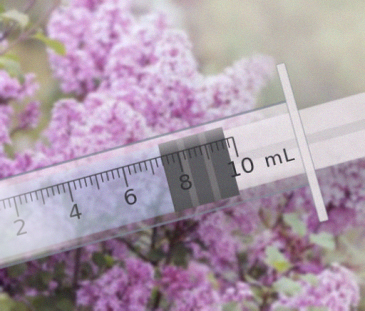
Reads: 7.4mL
